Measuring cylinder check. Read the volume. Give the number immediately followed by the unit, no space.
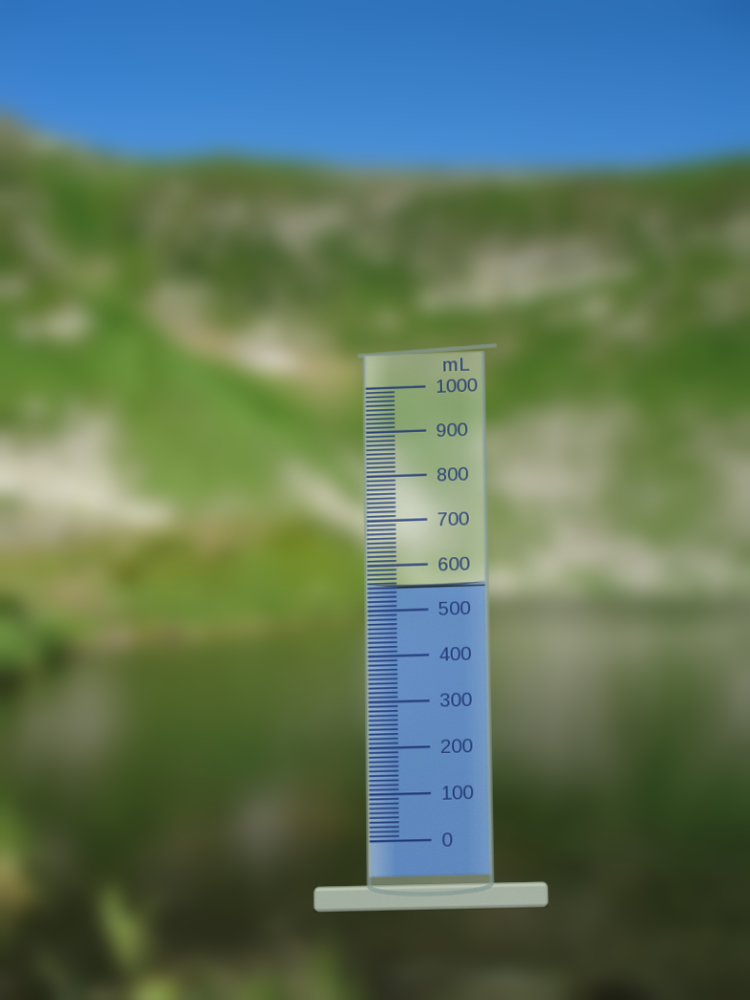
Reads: 550mL
